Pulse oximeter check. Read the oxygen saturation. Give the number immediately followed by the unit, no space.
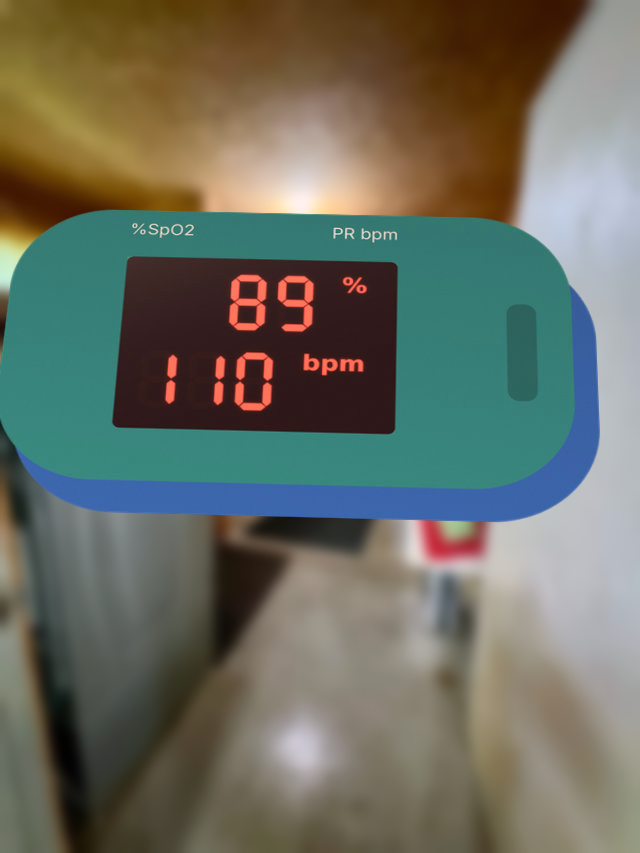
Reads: 89%
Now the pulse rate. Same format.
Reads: 110bpm
